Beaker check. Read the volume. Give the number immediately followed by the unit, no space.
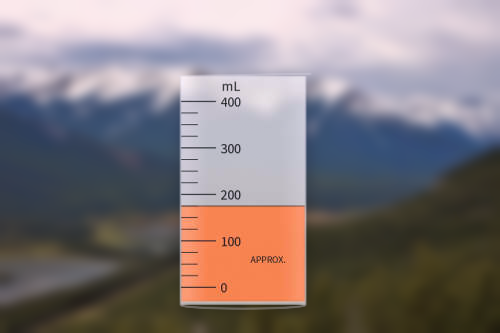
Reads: 175mL
